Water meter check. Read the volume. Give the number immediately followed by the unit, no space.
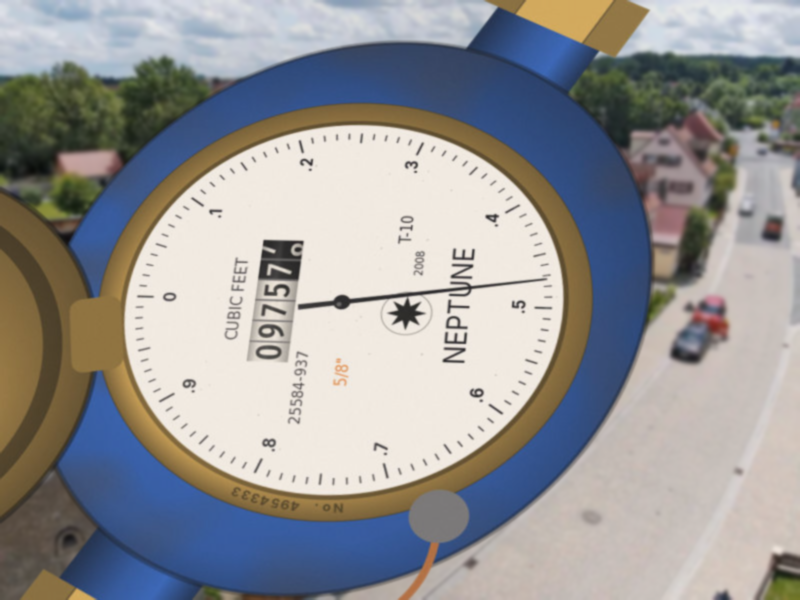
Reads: 97577.47ft³
